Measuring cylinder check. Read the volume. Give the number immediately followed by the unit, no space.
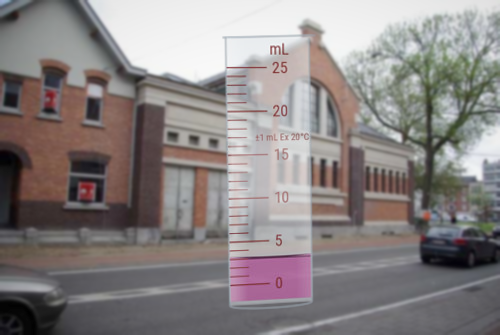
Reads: 3mL
